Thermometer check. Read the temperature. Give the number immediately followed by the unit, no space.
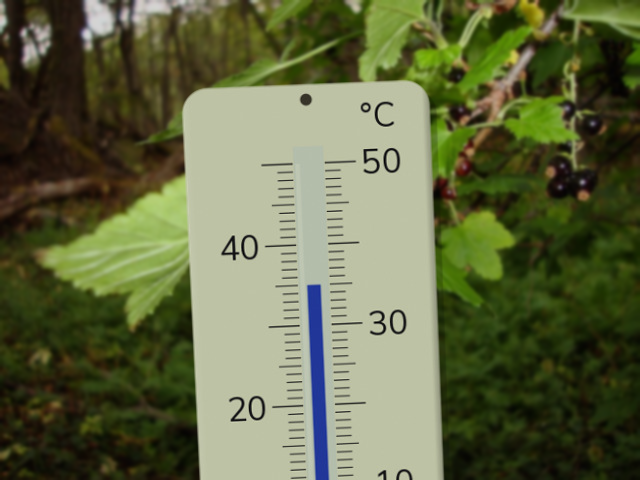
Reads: 35°C
